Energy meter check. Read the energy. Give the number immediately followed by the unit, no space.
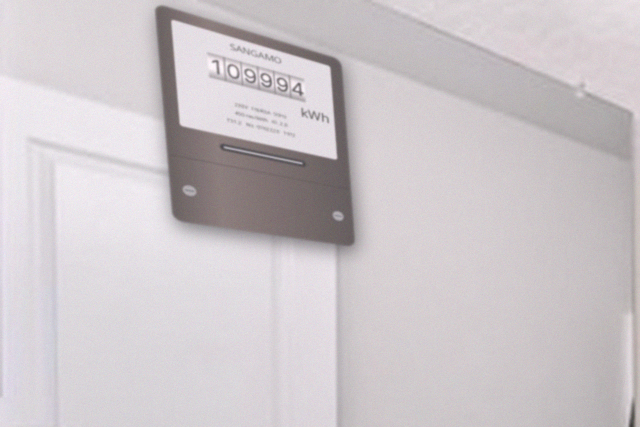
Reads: 109994kWh
